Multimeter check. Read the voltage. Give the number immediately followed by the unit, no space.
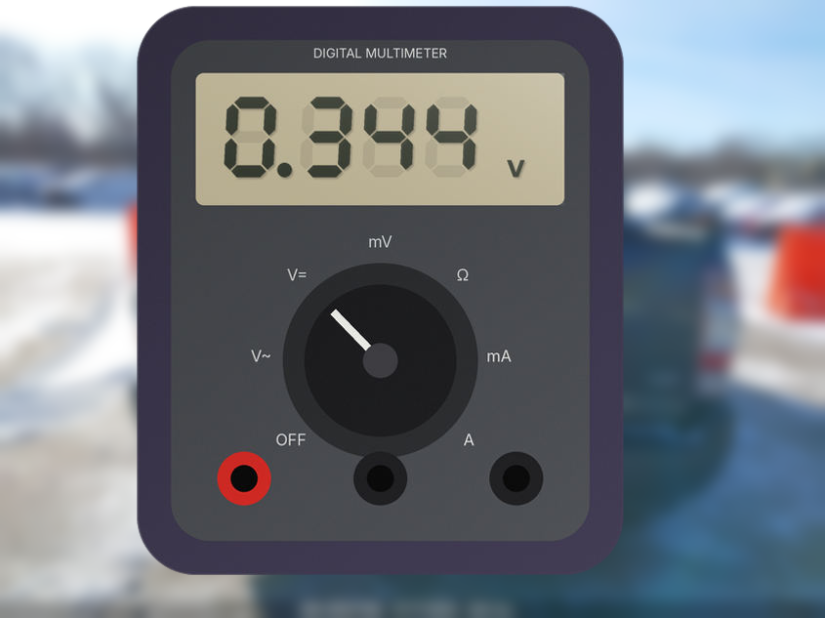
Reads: 0.344V
